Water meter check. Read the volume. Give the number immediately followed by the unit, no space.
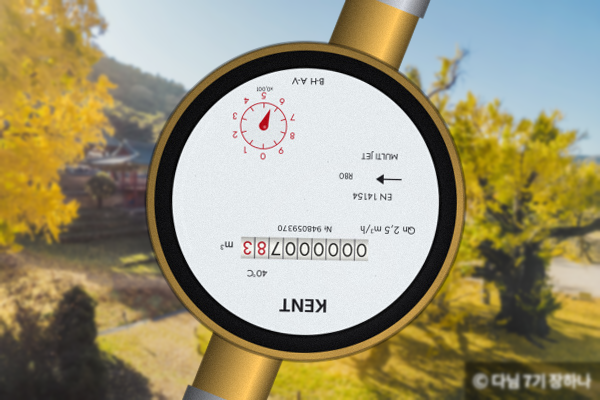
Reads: 7.835m³
